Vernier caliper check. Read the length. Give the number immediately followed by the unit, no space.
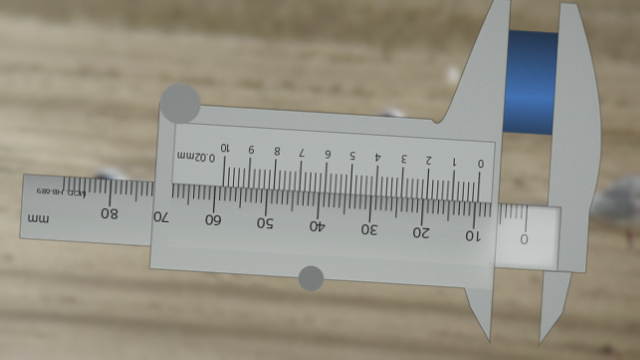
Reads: 9.5mm
